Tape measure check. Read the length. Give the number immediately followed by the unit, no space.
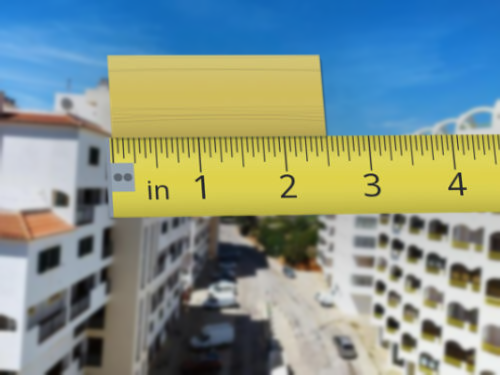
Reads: 2.5in
